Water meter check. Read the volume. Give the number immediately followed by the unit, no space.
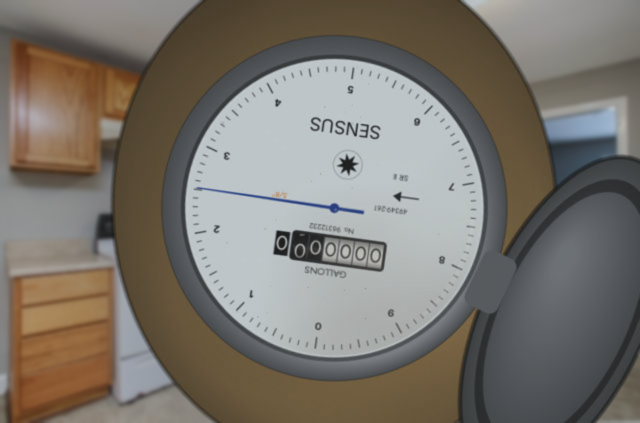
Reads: 2.5gal
